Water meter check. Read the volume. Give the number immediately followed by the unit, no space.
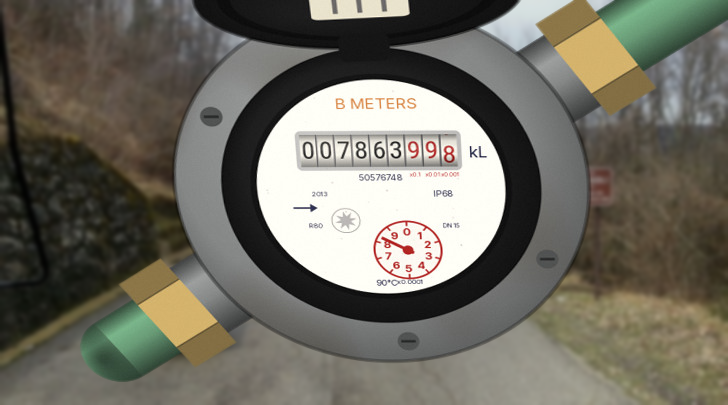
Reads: 7863.9978kL
